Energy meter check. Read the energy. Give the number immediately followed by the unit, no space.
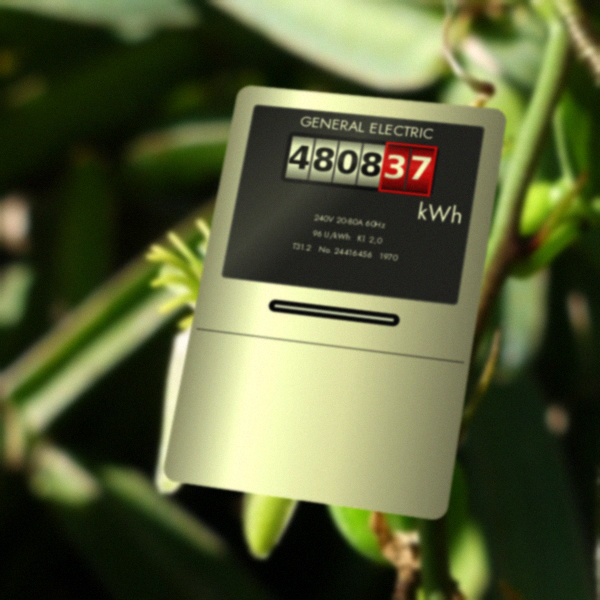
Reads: 4808.37kWh
